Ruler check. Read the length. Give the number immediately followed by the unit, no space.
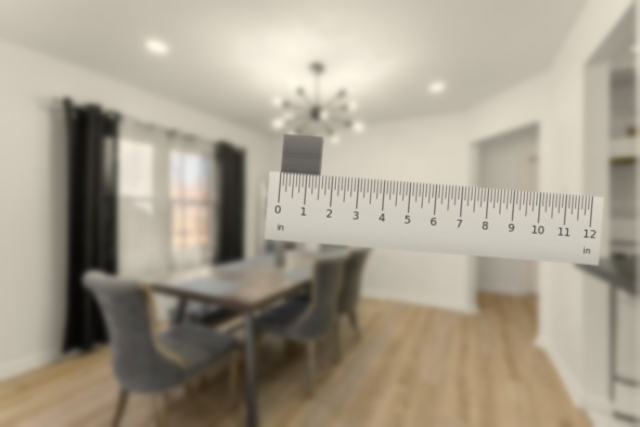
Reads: 1.5in
